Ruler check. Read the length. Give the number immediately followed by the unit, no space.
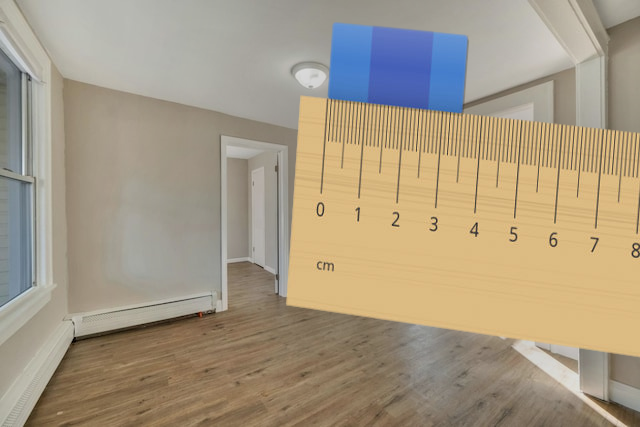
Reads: 3.5cm
